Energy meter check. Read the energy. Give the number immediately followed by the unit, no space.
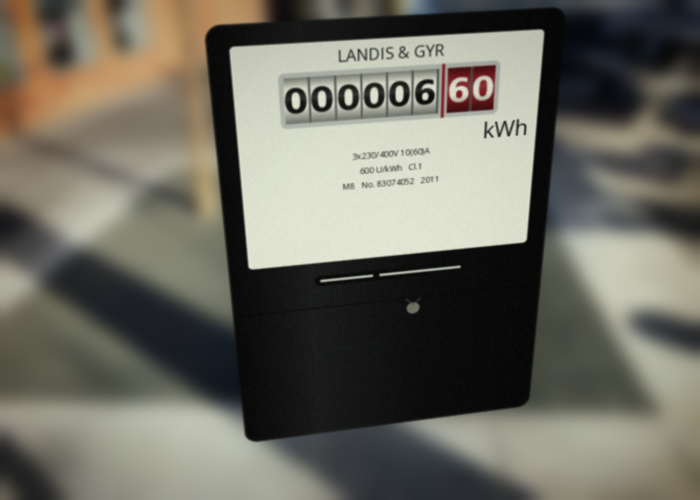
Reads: 6.60kWh
